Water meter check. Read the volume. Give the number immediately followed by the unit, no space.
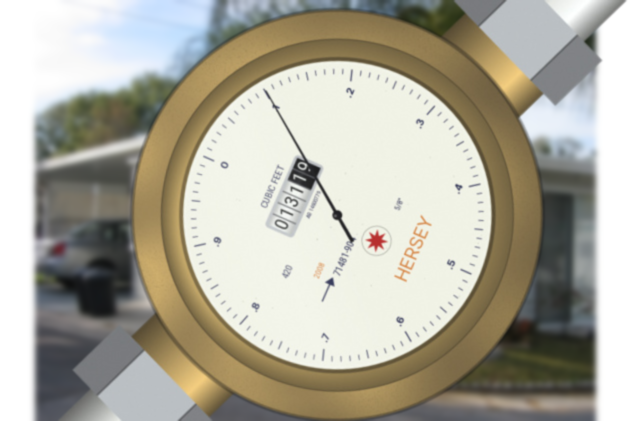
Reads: 13119.10ft³
